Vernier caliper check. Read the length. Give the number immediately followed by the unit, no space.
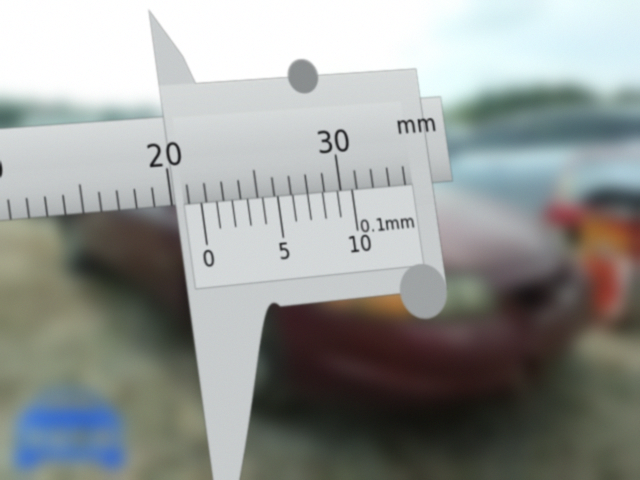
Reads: 21.7mm
